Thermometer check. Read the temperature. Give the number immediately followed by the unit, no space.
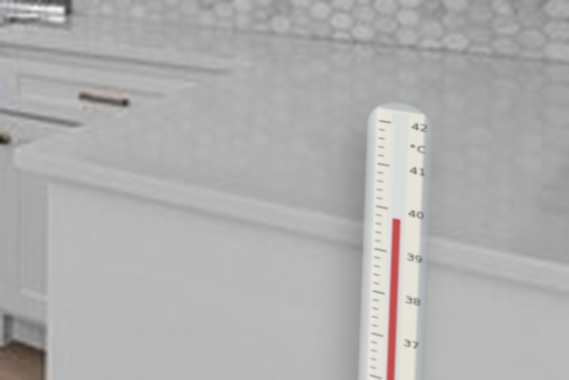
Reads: 39.8°C
